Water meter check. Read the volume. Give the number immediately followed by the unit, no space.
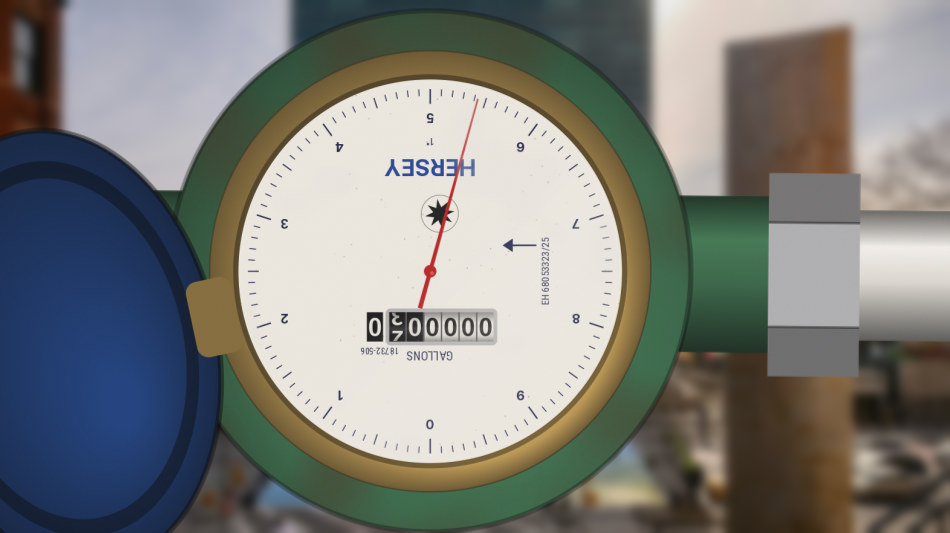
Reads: 25.4gal
